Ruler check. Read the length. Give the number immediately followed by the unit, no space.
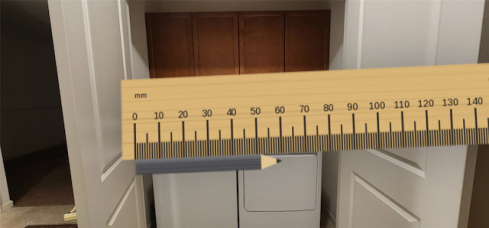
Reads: 60mm
